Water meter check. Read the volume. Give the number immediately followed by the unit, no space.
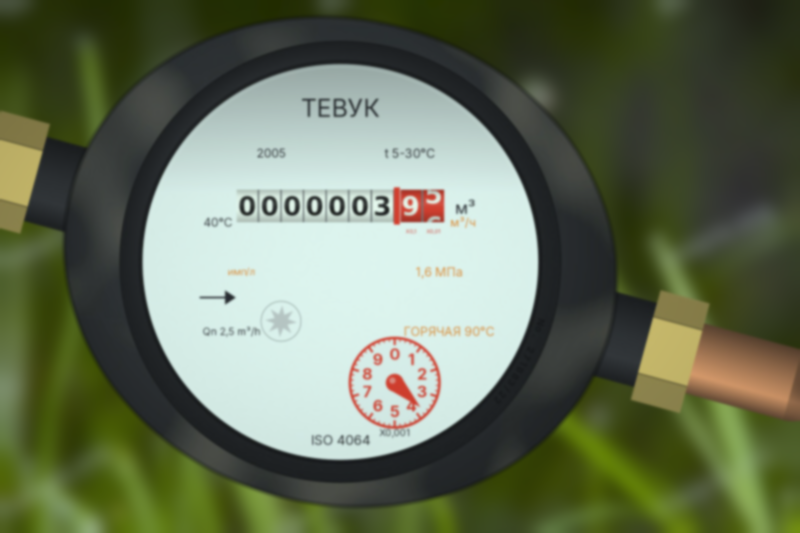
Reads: 3.953m³
